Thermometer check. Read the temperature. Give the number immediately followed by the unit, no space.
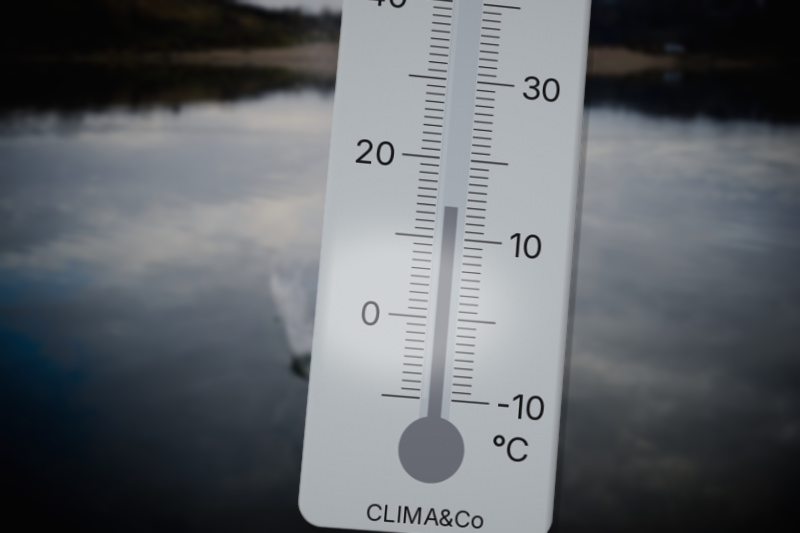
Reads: 14°C
